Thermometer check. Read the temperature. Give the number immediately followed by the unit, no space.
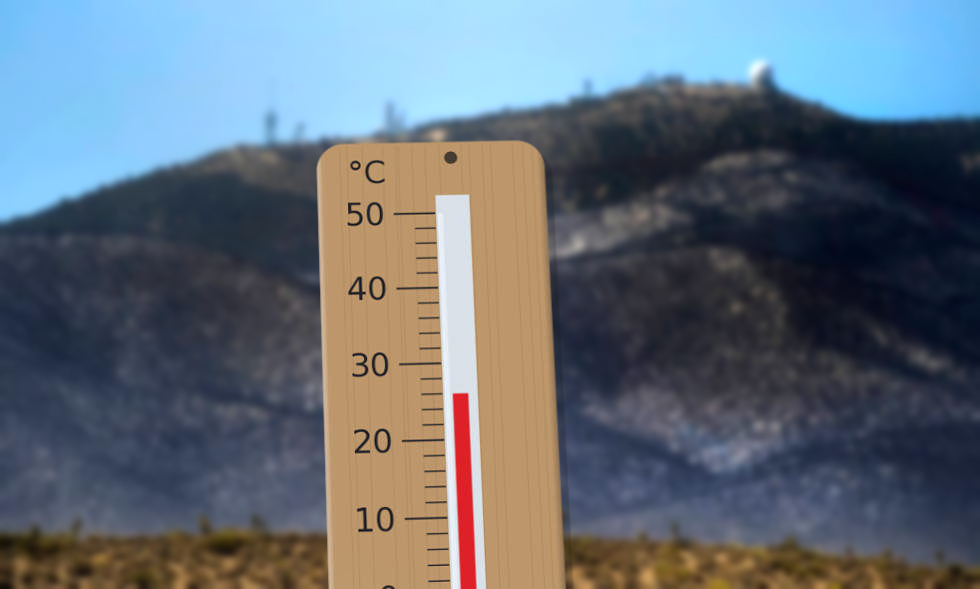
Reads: 26°C
